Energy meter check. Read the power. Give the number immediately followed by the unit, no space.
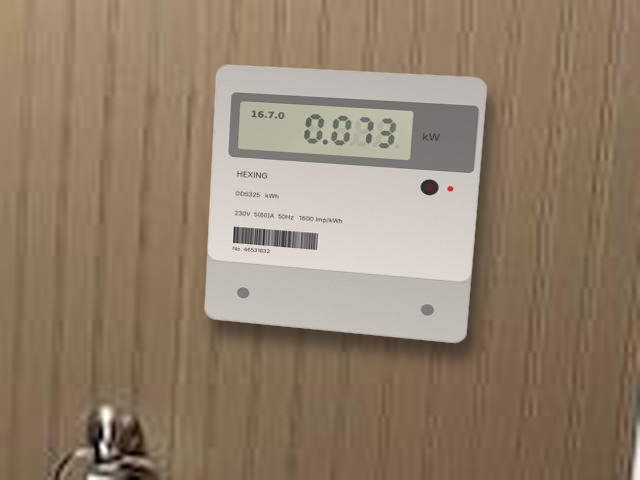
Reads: 0.073kW
